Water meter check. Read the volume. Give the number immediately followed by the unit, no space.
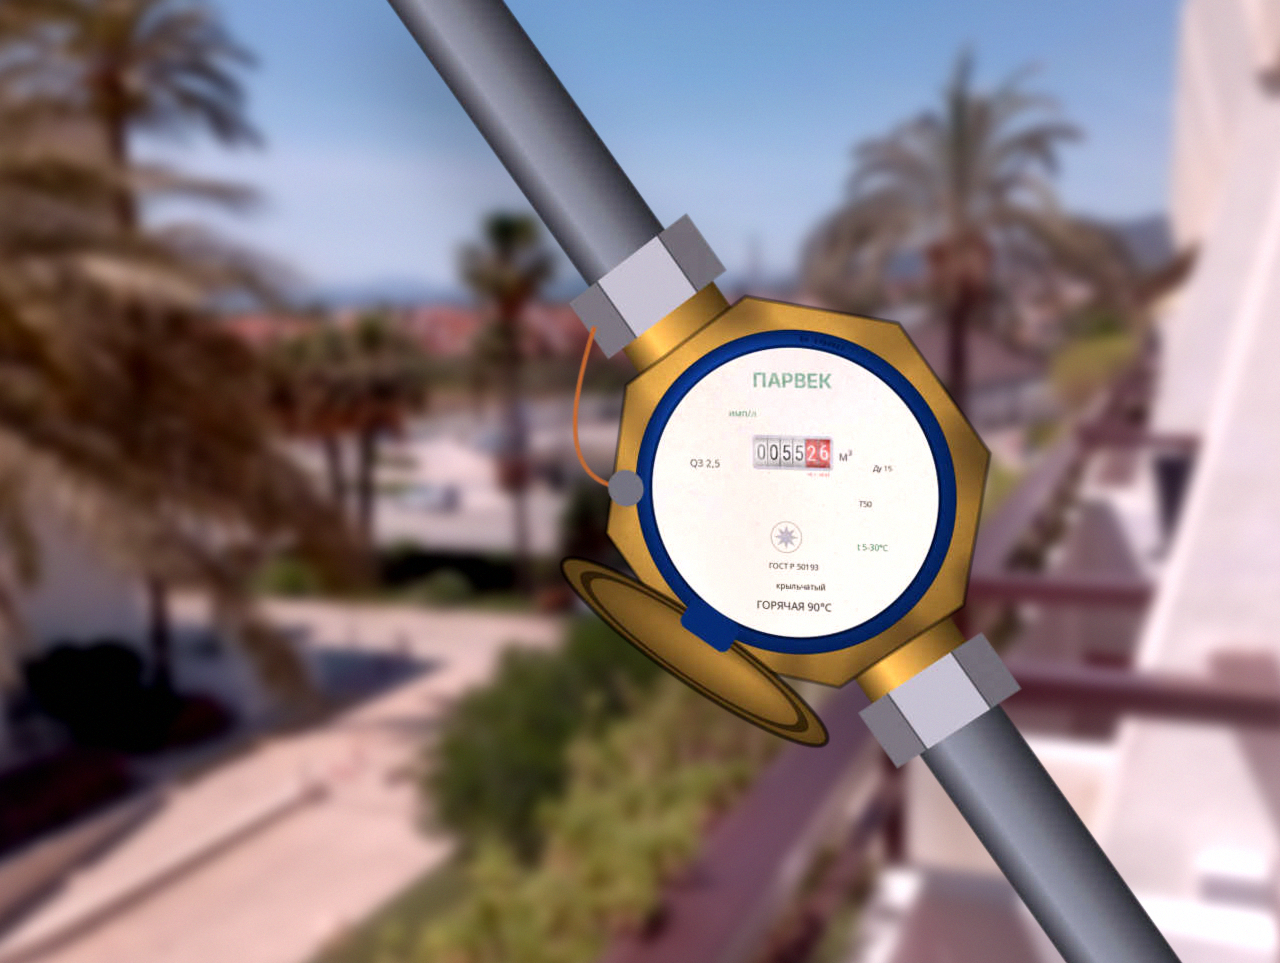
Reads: 55.26m³
